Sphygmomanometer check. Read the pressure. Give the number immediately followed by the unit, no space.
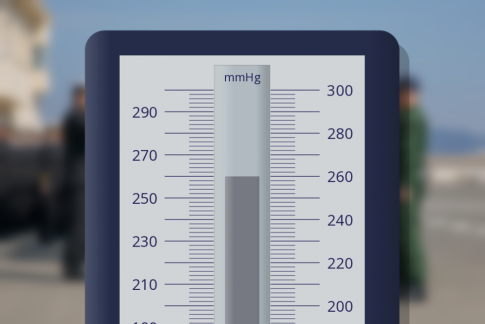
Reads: 260mmHg
